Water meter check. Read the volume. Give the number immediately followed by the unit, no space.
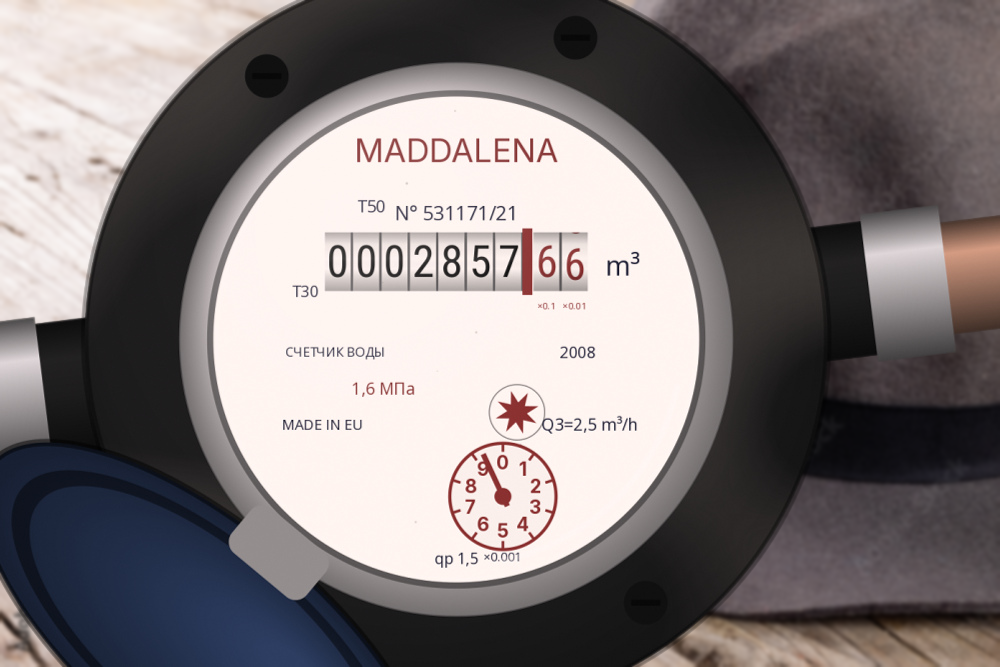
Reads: 2857.659m³
